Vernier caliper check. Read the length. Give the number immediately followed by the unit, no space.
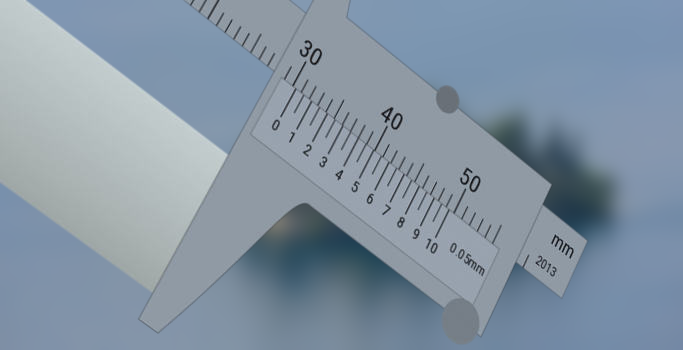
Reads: 30.4mm
